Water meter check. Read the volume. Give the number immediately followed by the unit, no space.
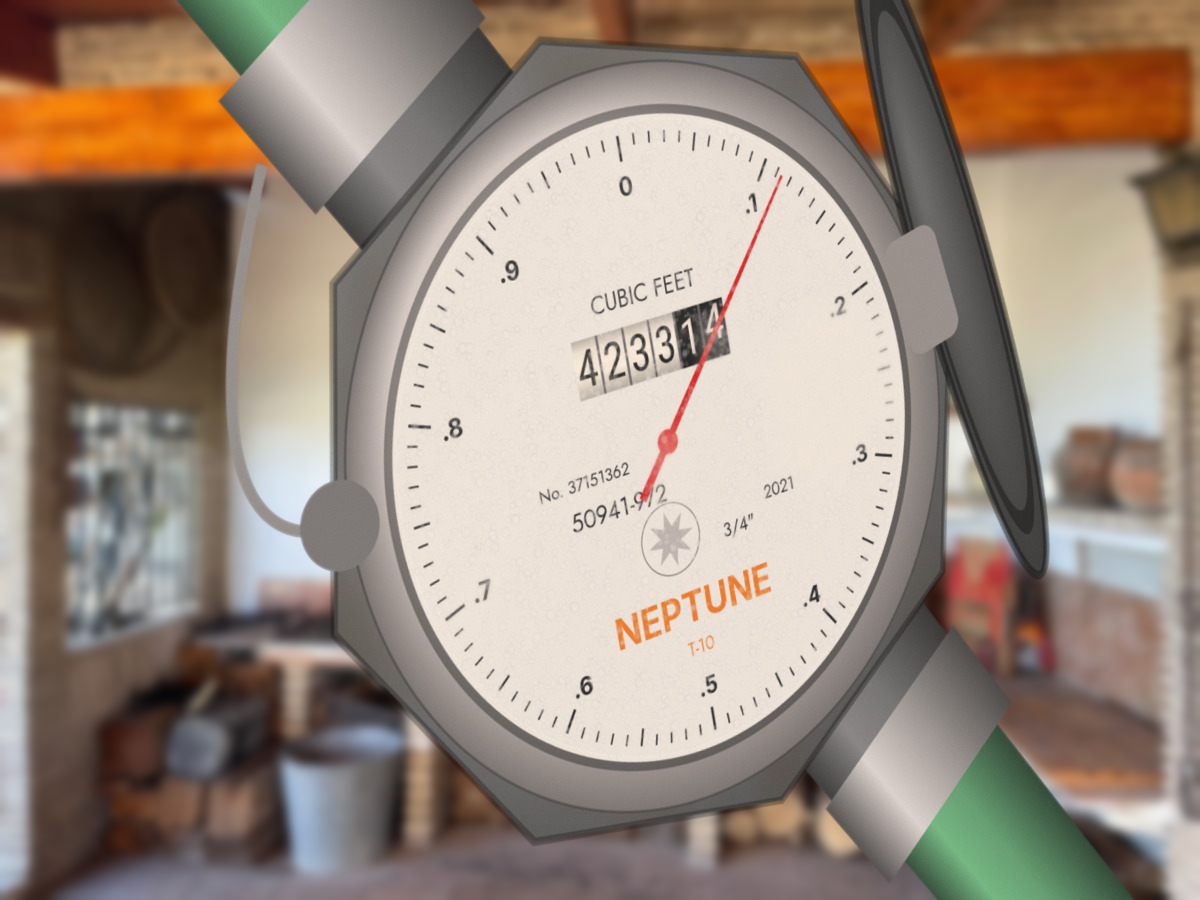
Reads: 423314.11ft³
